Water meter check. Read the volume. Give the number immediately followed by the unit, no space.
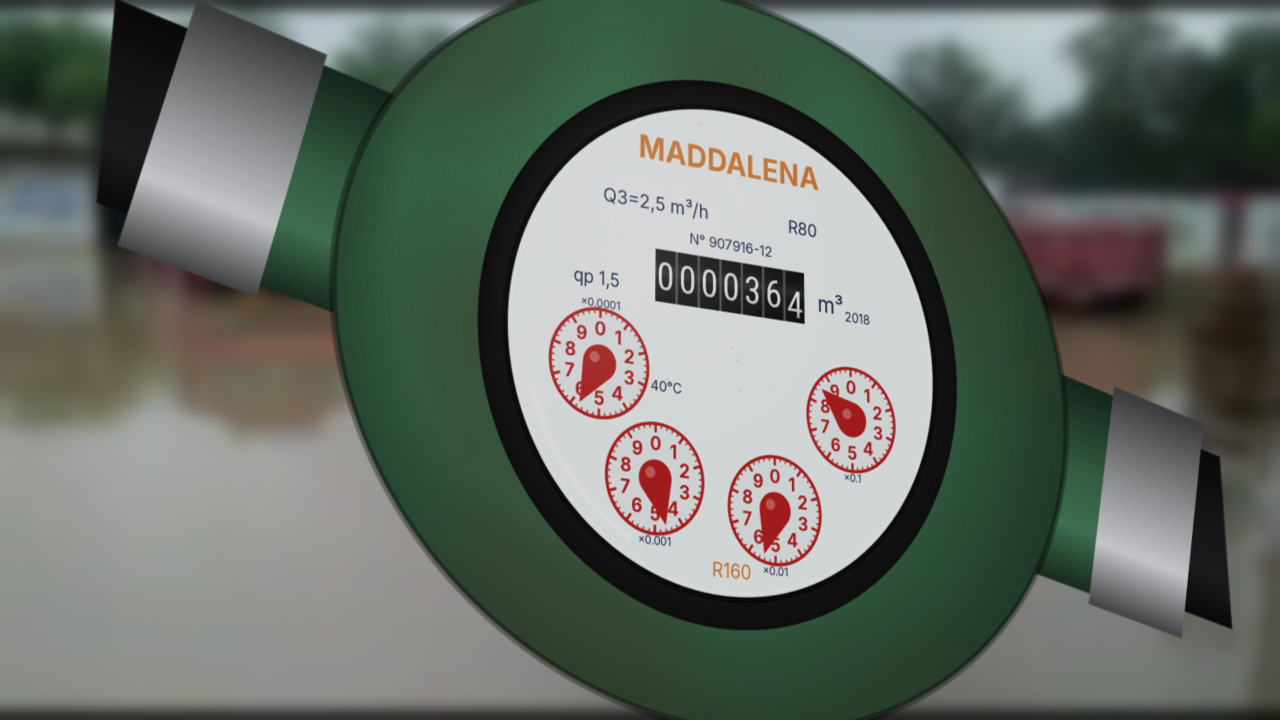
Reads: 363.8545m³
